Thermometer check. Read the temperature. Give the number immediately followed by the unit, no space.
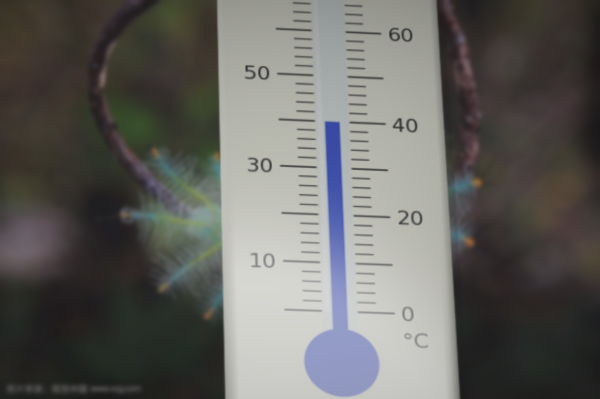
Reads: 40°C
